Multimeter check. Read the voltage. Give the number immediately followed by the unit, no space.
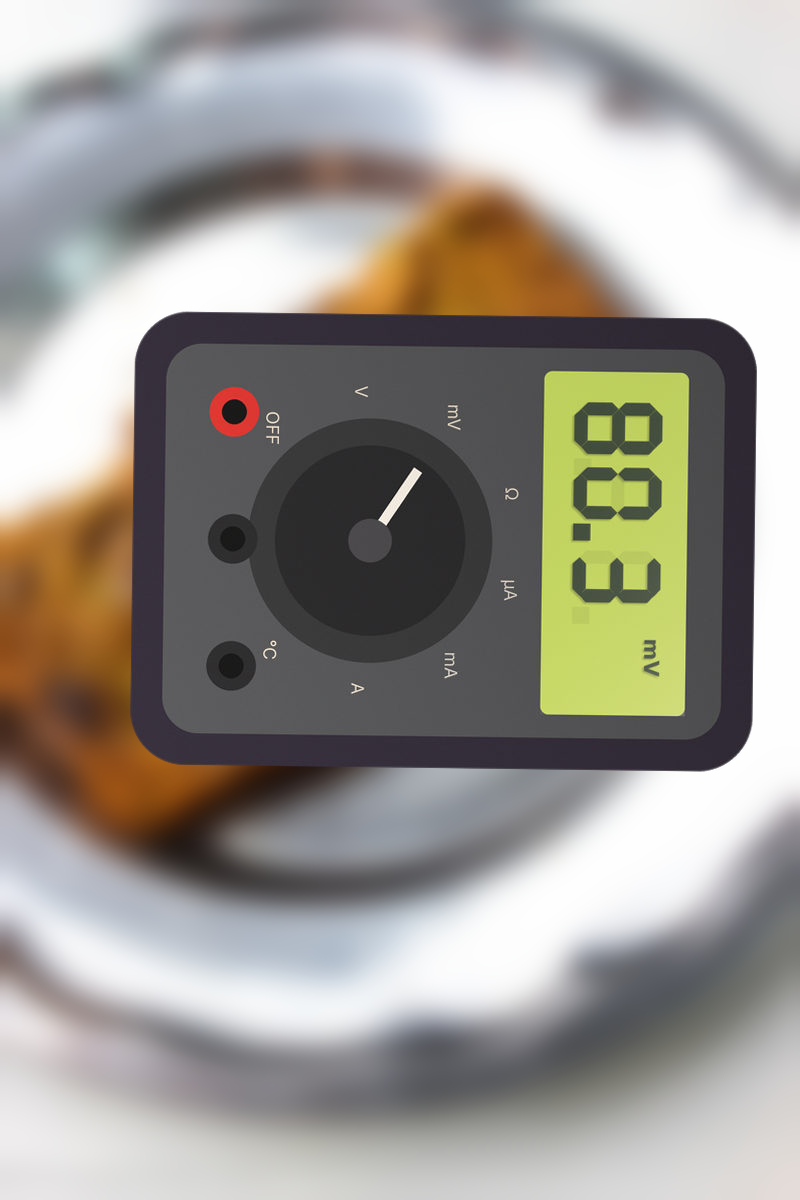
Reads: 80.3mV
